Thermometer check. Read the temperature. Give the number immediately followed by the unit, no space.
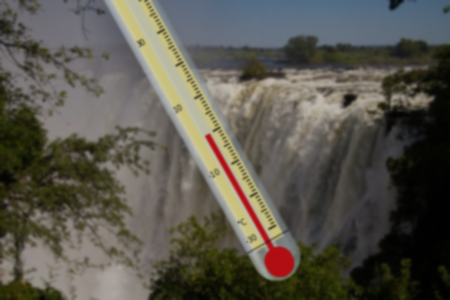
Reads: 0°C
